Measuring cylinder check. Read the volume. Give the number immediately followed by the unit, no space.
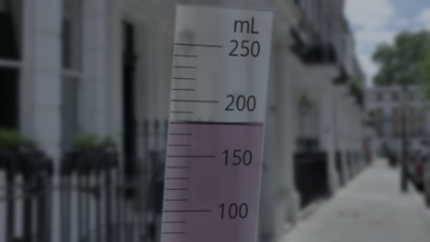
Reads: 180mL
